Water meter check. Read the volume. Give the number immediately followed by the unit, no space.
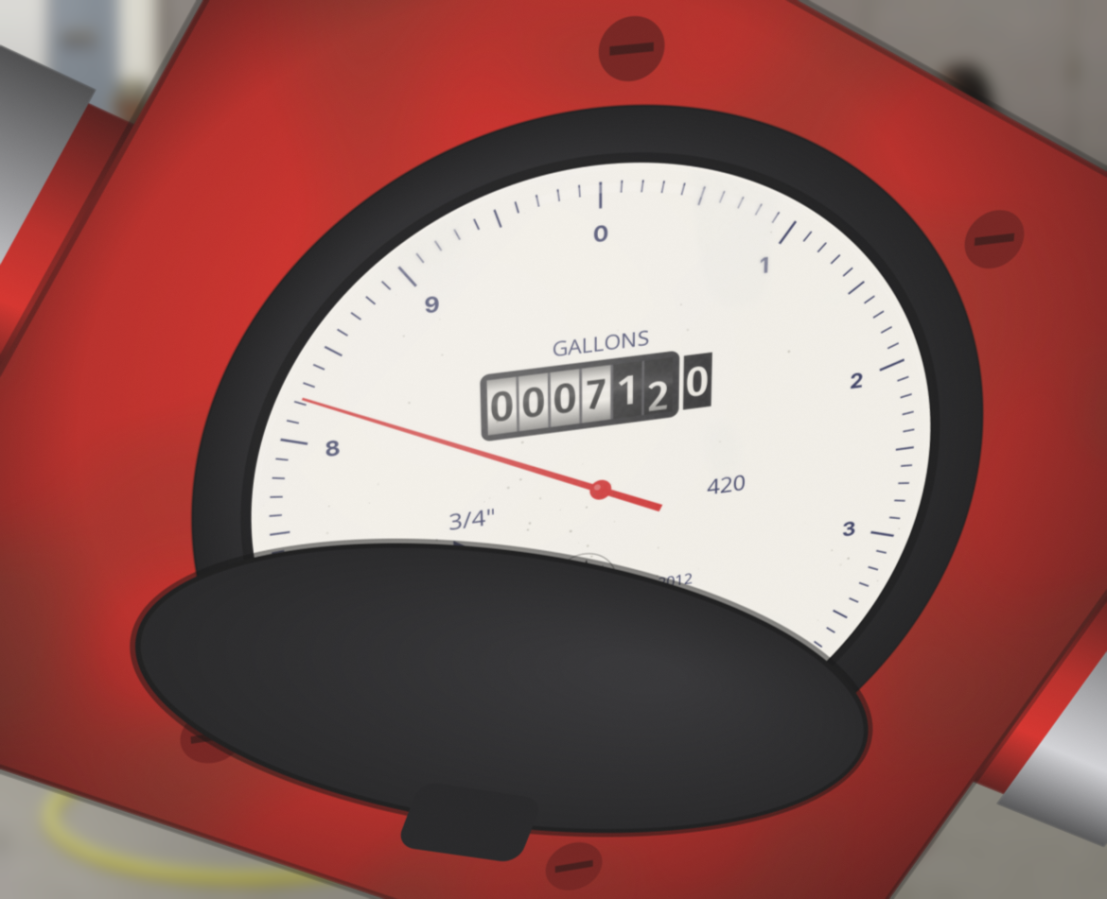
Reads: 7118.2gal
